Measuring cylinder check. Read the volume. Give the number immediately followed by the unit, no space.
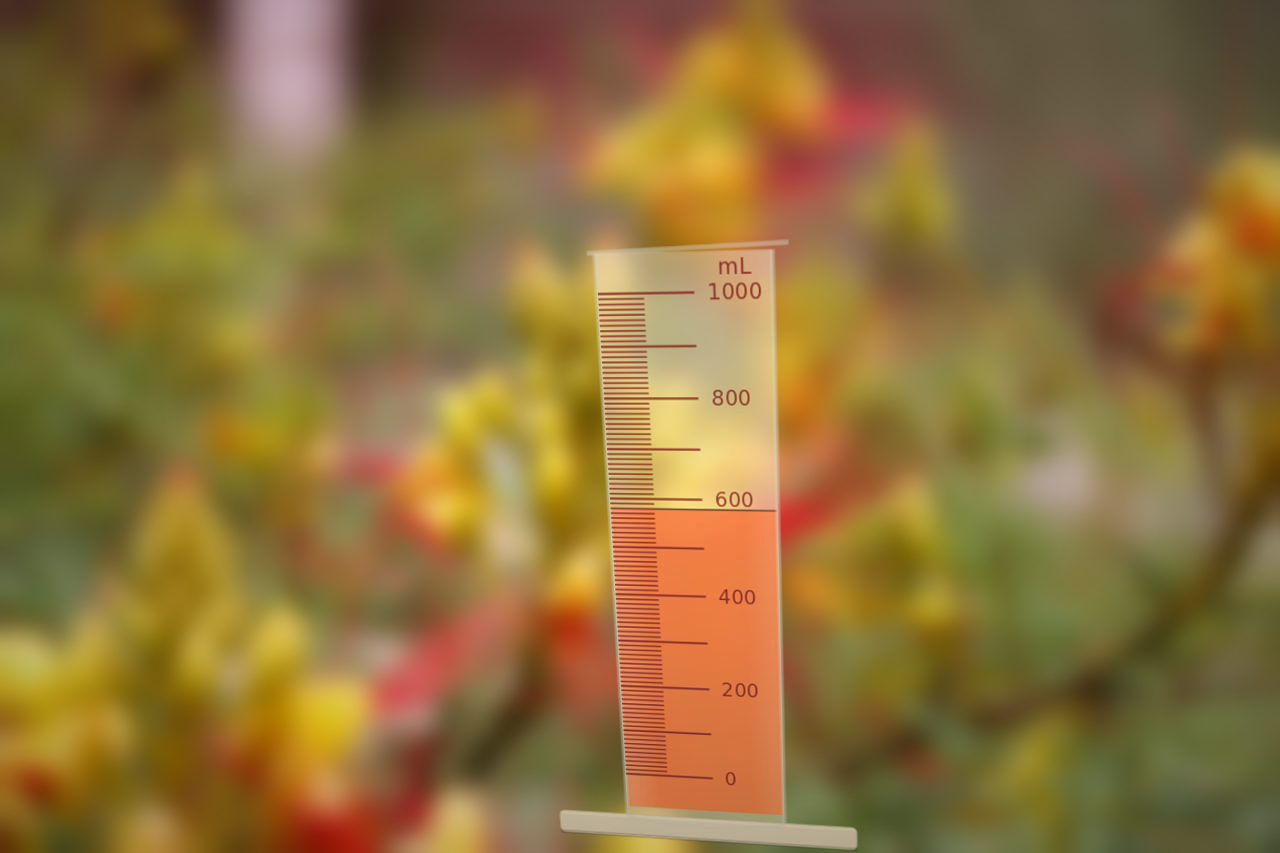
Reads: 580mL
